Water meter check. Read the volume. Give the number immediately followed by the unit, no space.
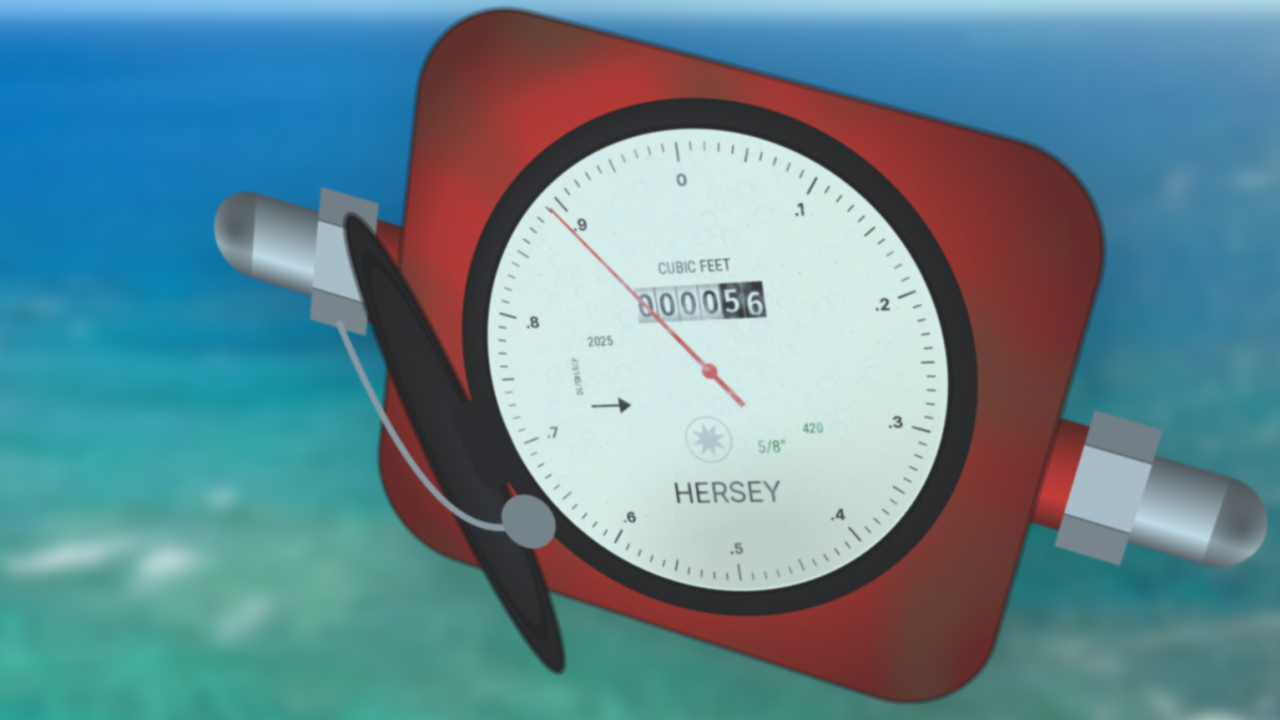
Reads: 55.89ft³
